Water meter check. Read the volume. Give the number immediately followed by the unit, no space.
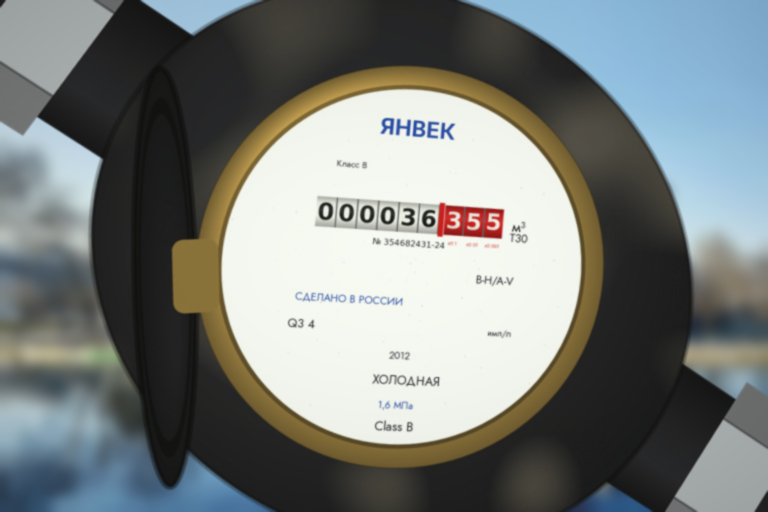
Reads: 36.355m³
